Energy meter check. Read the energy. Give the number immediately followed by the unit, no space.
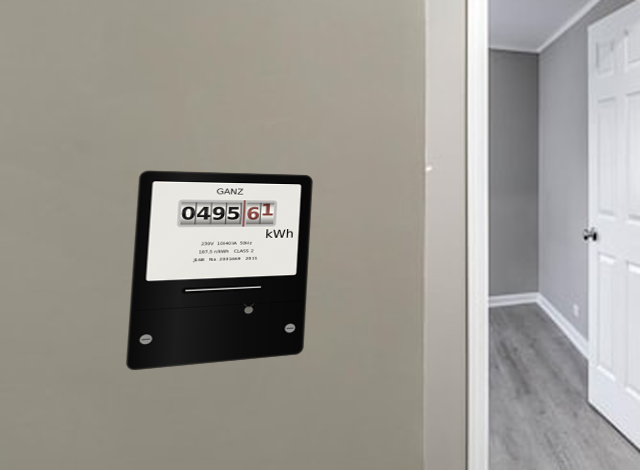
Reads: 495.61kWh
